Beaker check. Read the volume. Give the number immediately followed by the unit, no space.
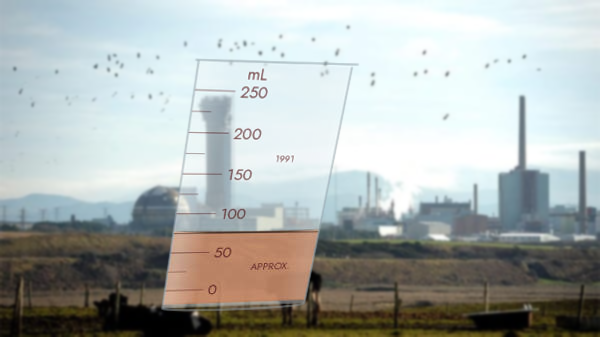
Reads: 75mL
